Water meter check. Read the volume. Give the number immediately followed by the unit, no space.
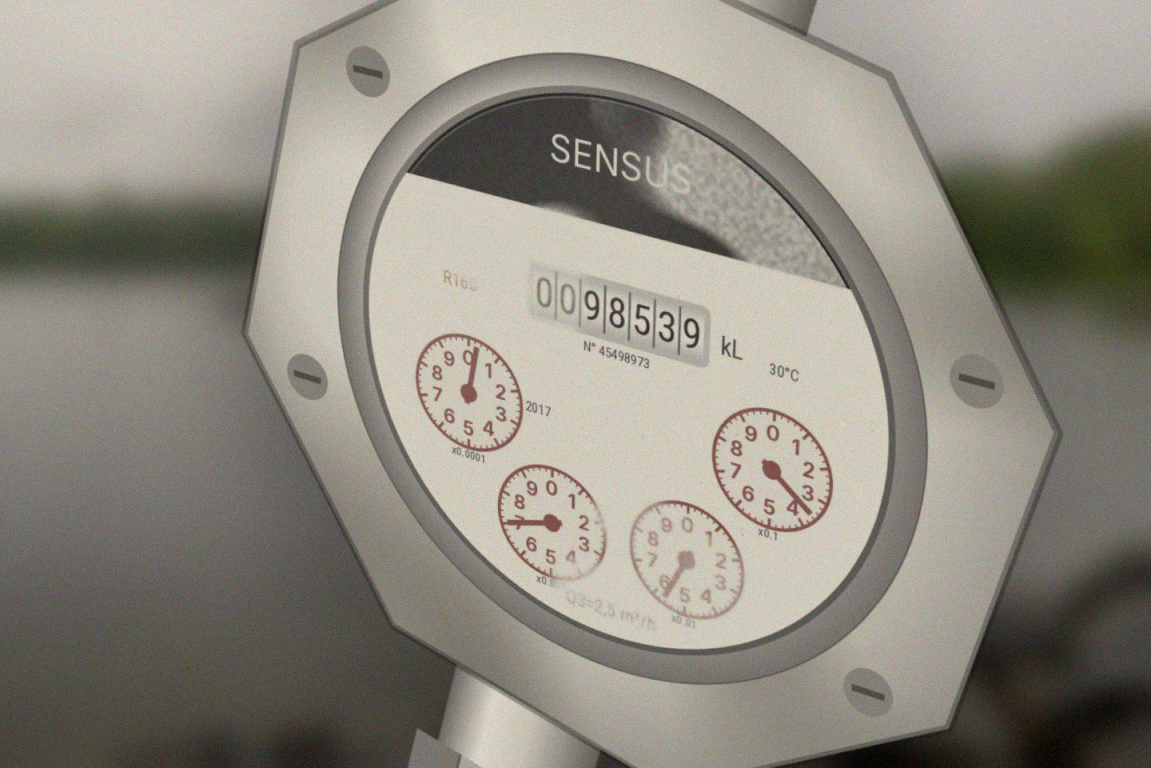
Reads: 98539.3570kL
